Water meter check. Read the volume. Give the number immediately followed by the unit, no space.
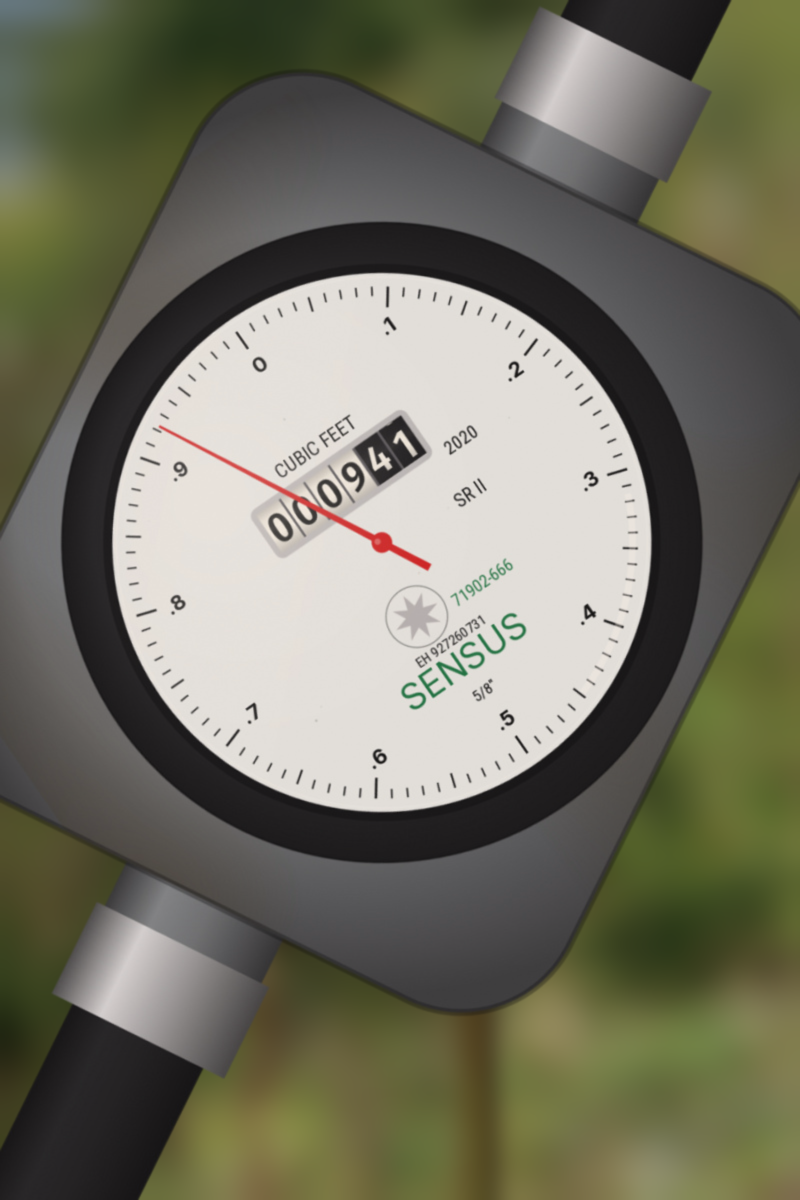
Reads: 940.92ft³
